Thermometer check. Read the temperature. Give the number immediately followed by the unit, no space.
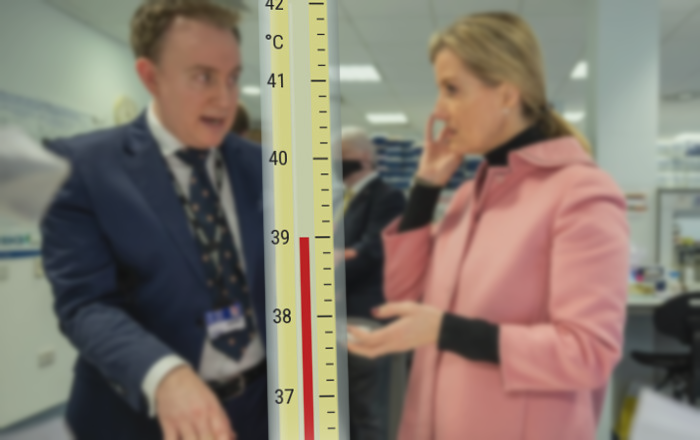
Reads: 39°C
